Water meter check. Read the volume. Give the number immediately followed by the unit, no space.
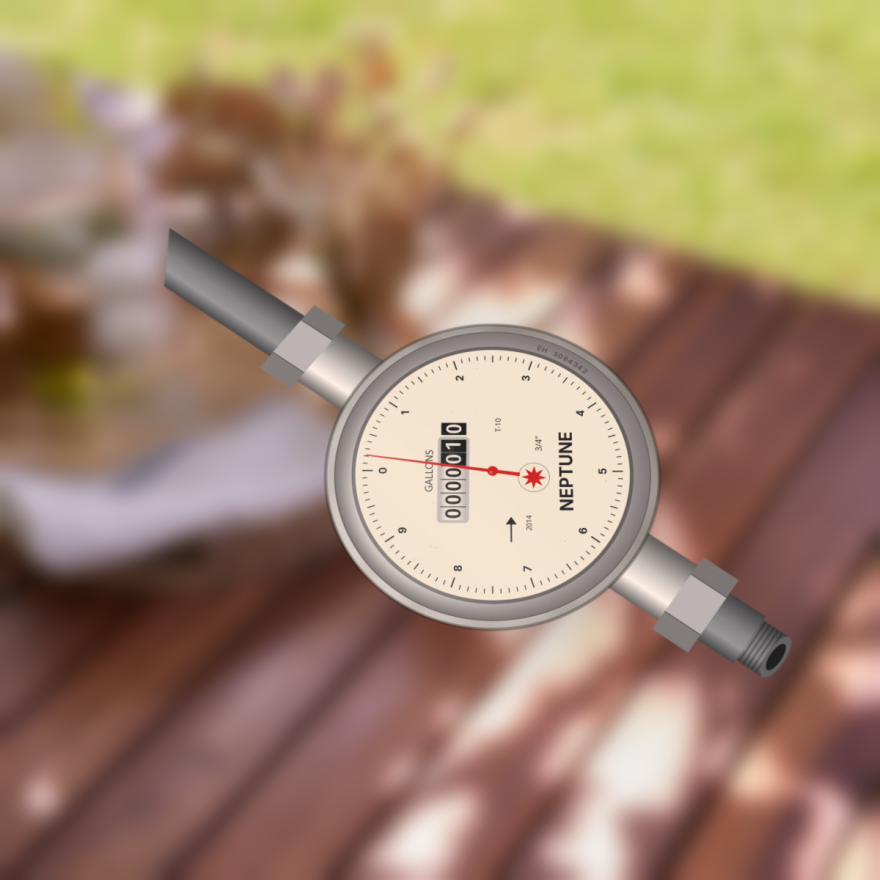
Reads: 10.2gal
